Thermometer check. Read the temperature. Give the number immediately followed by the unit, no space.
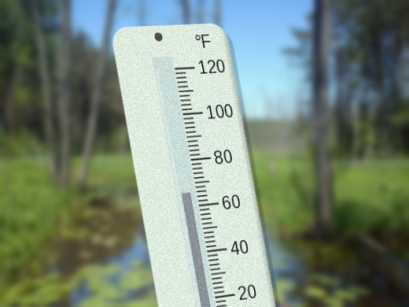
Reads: 66°F
